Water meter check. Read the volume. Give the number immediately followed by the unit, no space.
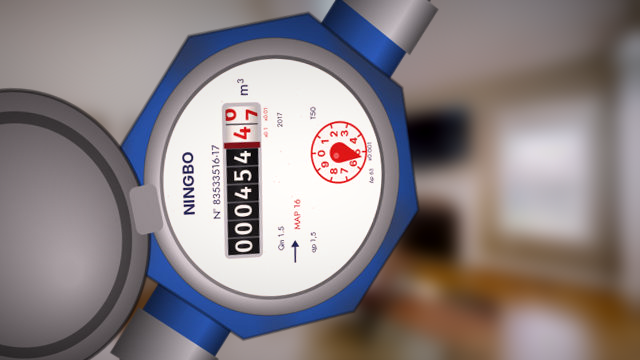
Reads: 454.465m³
